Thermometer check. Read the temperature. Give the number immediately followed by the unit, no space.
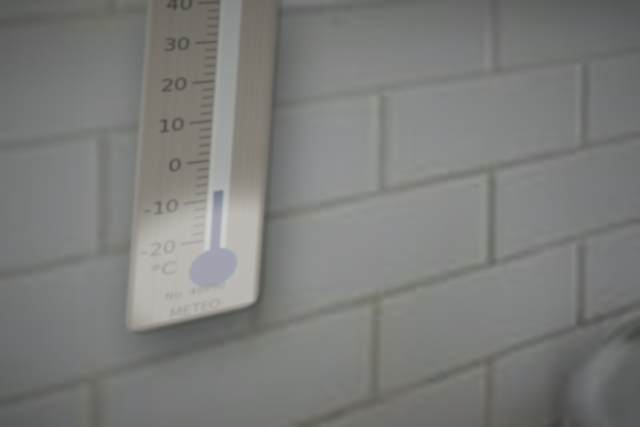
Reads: -8°C
